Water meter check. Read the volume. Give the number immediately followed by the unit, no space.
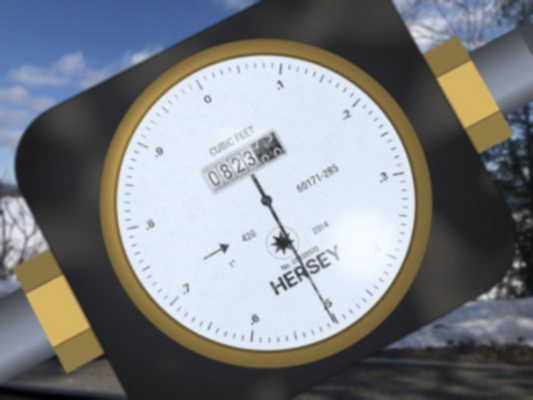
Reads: 82379.50ft³
